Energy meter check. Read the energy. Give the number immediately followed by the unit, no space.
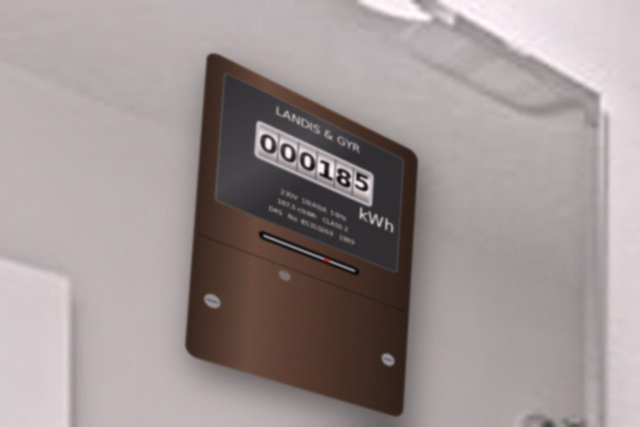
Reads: 185kWh
